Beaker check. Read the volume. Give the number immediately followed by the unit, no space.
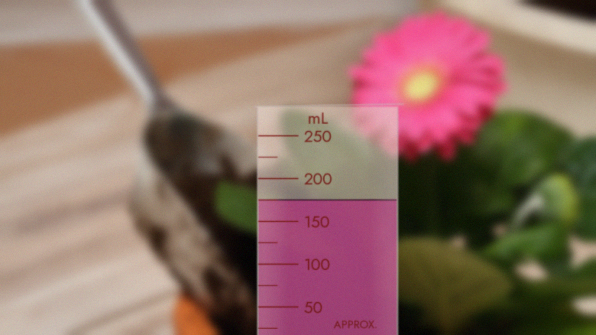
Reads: 175mL
